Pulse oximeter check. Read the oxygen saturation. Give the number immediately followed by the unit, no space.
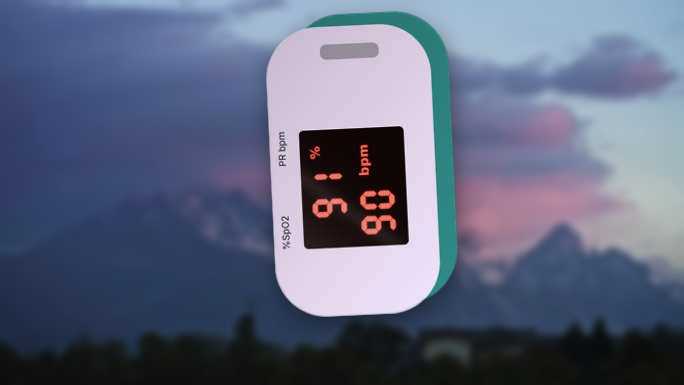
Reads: 91%
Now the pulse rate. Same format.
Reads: 90bpm
